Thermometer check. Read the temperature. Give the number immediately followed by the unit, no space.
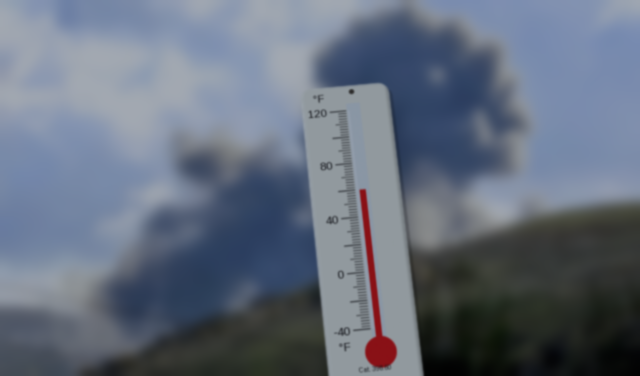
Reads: 60°F
